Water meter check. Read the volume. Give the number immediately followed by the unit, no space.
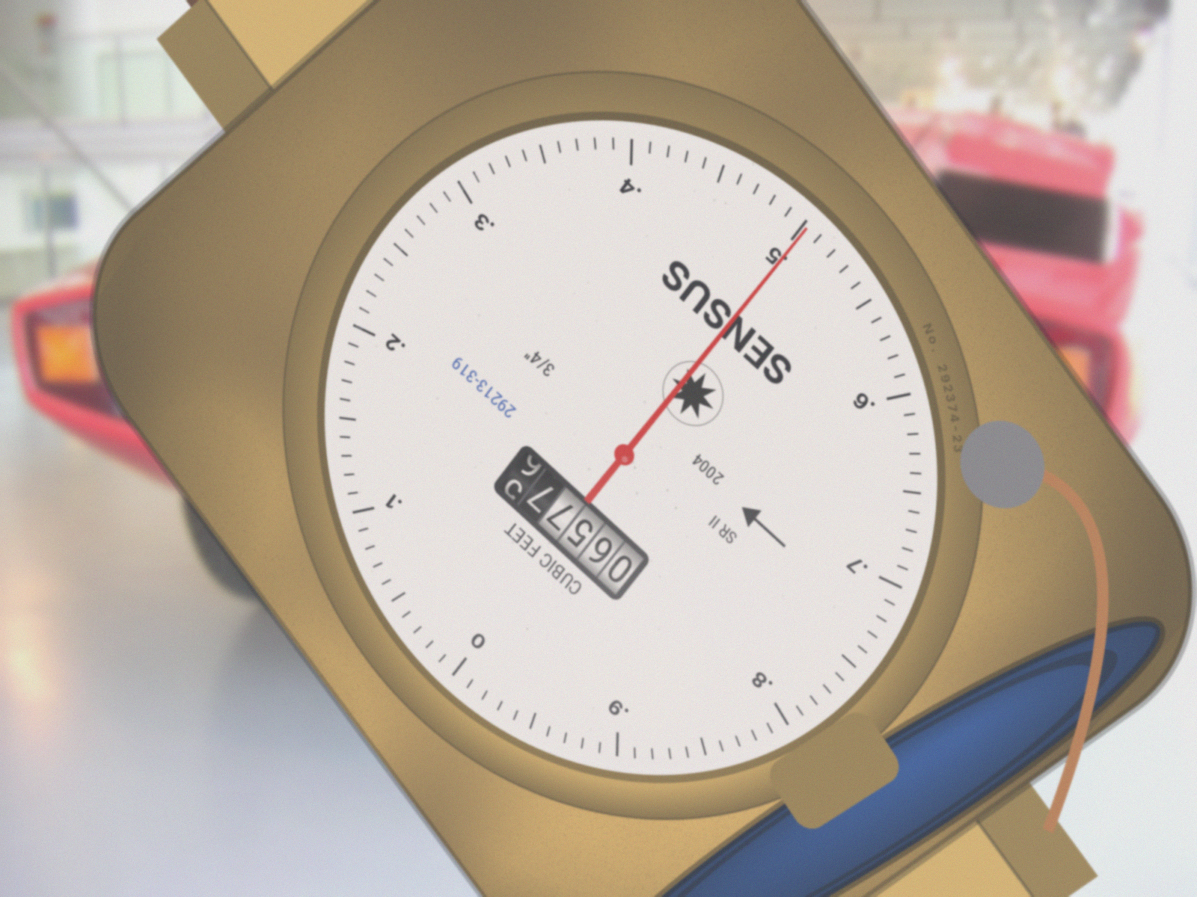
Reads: 65775.50ft³
